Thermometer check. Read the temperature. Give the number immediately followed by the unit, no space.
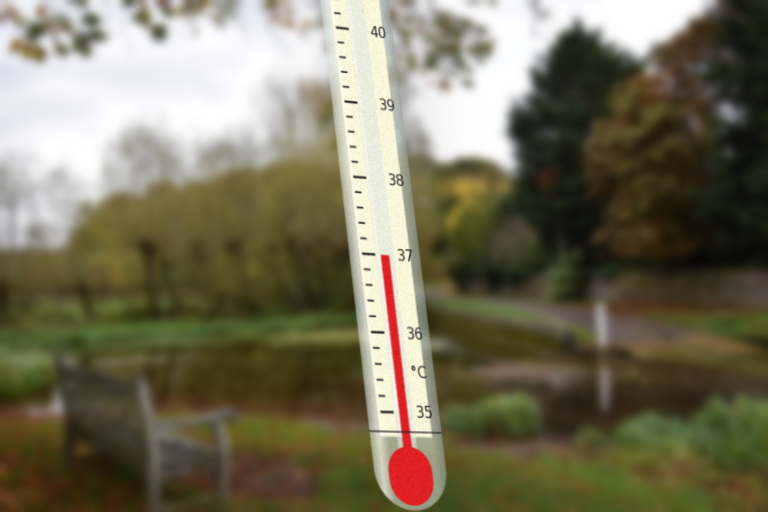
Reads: 37°C
